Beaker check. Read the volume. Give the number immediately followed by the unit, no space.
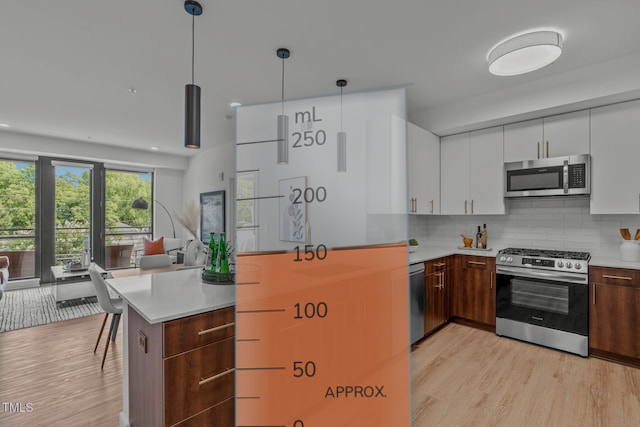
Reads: 150mL
